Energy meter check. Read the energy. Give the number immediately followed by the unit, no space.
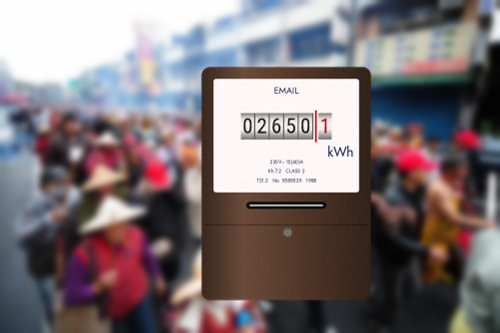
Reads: 2650.1kWh
